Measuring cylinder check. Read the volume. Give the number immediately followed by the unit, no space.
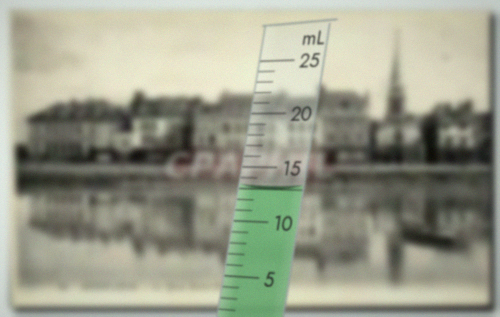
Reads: 13mL
